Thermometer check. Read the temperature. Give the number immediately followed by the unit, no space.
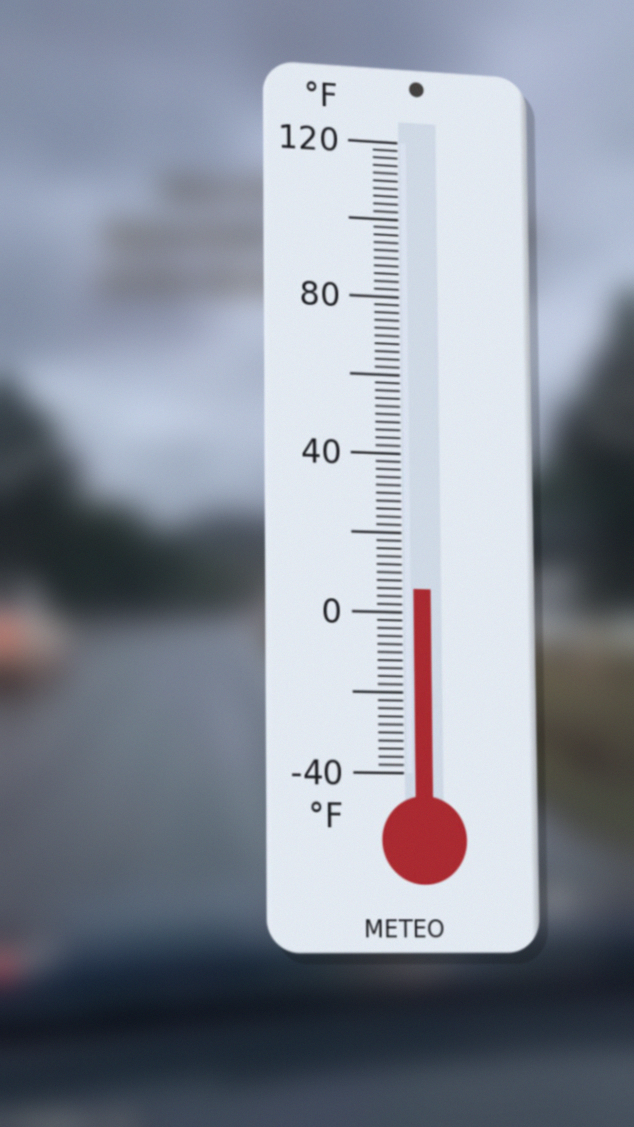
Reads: 6°F
